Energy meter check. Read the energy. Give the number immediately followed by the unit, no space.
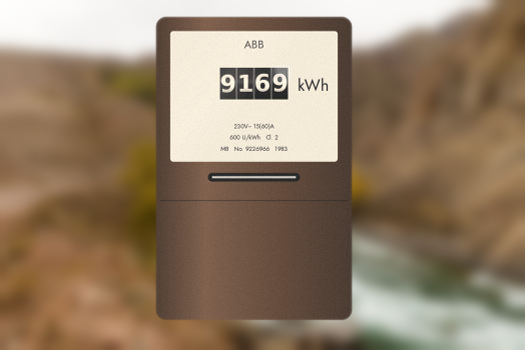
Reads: 9169kWh
